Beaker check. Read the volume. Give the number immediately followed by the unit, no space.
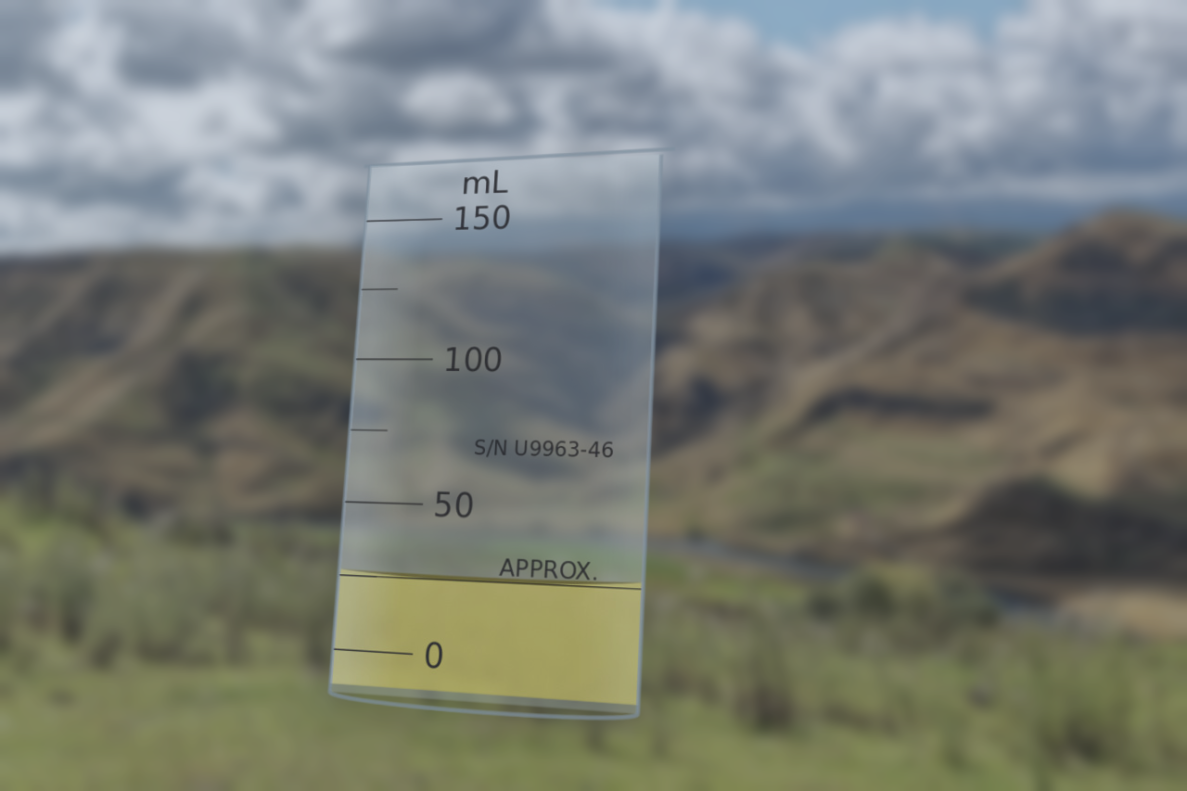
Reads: 25mL
